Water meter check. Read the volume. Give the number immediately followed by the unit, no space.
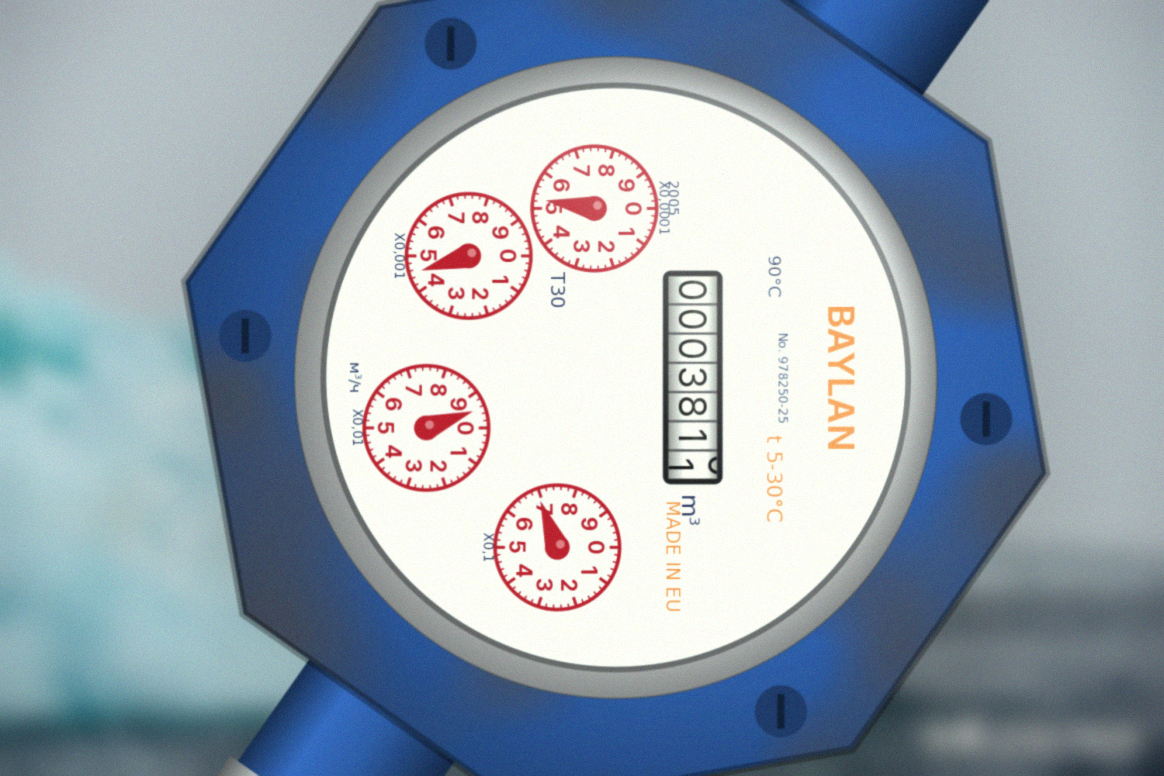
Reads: 3810.6945m³
